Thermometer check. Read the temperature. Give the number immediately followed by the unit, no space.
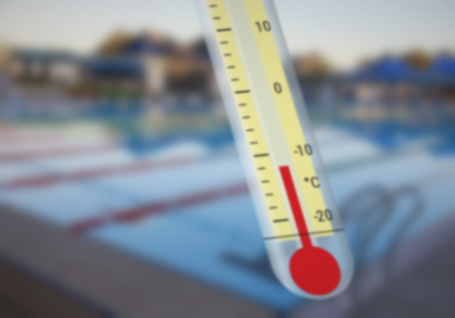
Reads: -12°C
